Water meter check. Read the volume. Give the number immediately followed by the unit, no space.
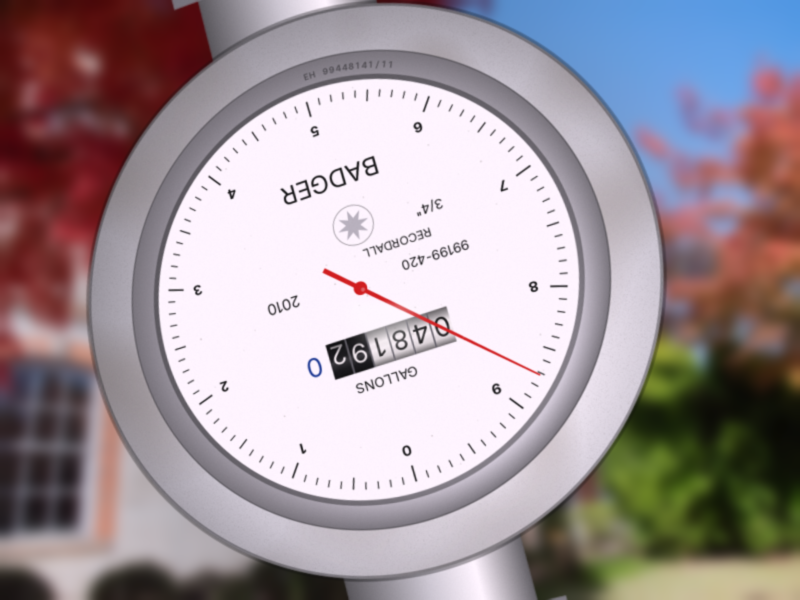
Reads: 481918.7gal
